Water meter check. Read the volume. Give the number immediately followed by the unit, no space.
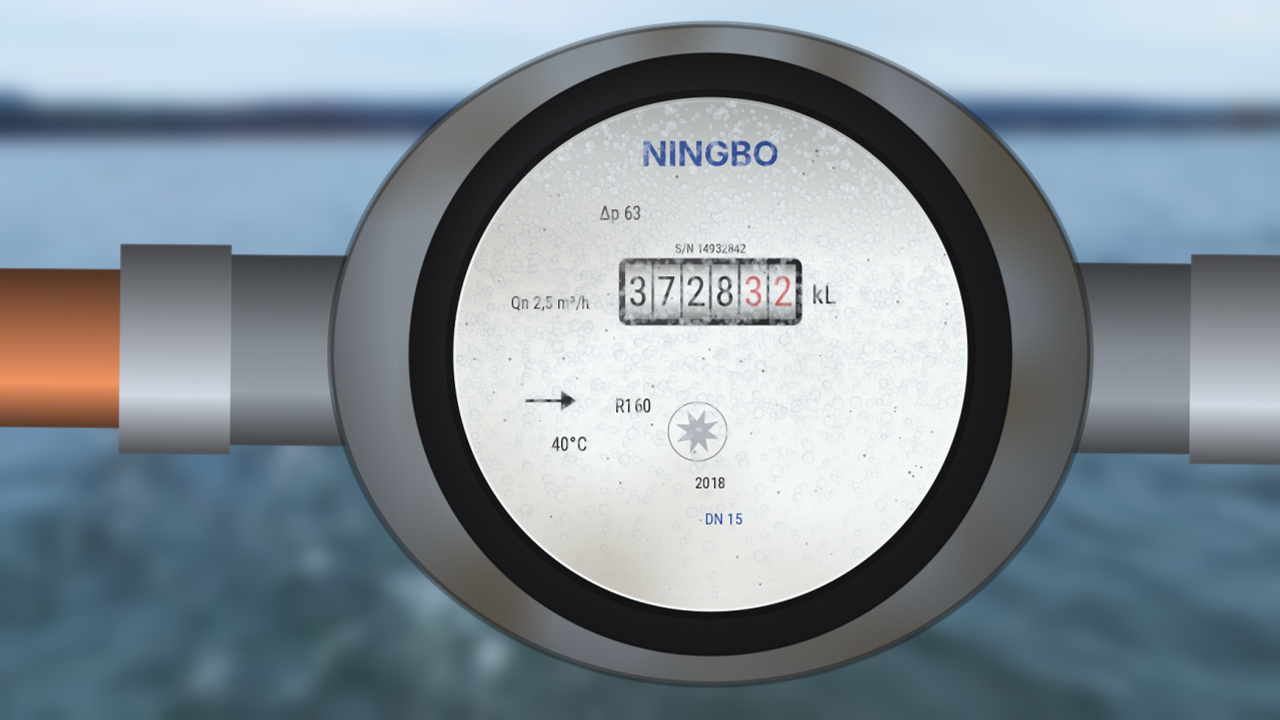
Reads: 3728.32kL
